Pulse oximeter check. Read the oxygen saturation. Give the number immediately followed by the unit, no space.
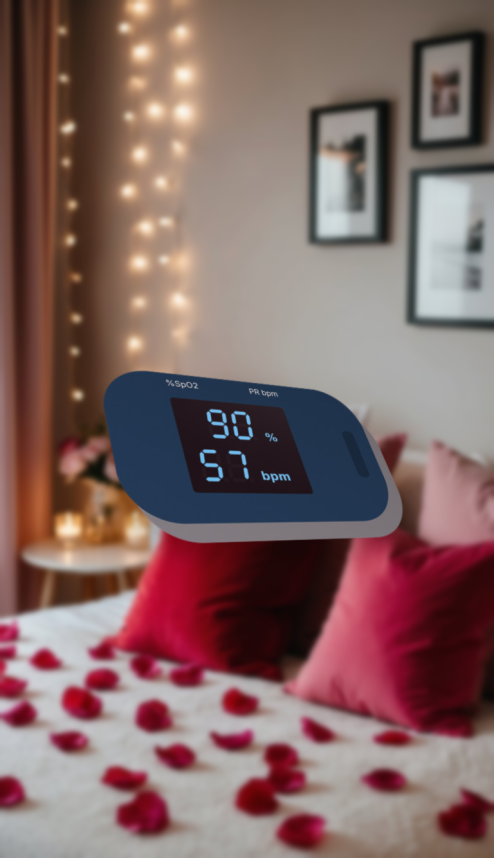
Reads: 90%
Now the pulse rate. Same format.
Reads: 57bpm
